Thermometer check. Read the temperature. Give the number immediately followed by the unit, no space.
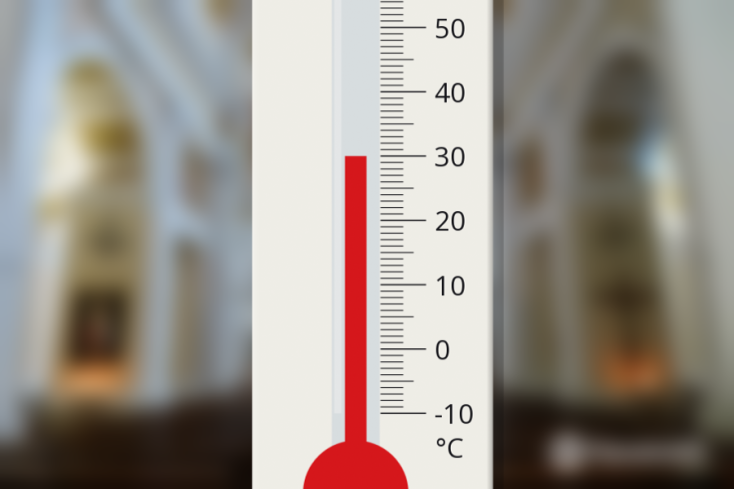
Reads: 30°C
